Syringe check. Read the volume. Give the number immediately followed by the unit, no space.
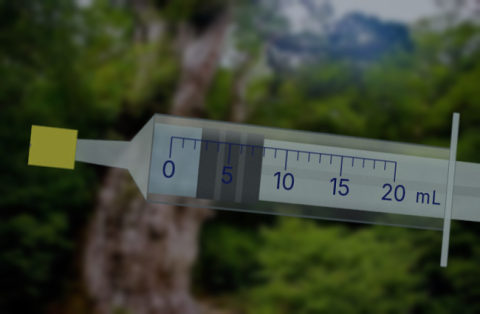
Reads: 2.5mL
